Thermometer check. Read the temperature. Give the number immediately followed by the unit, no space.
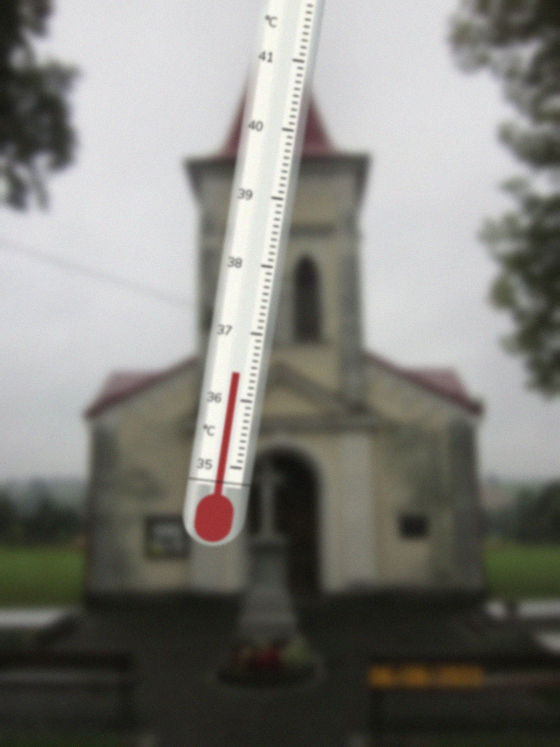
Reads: 36.4°C
